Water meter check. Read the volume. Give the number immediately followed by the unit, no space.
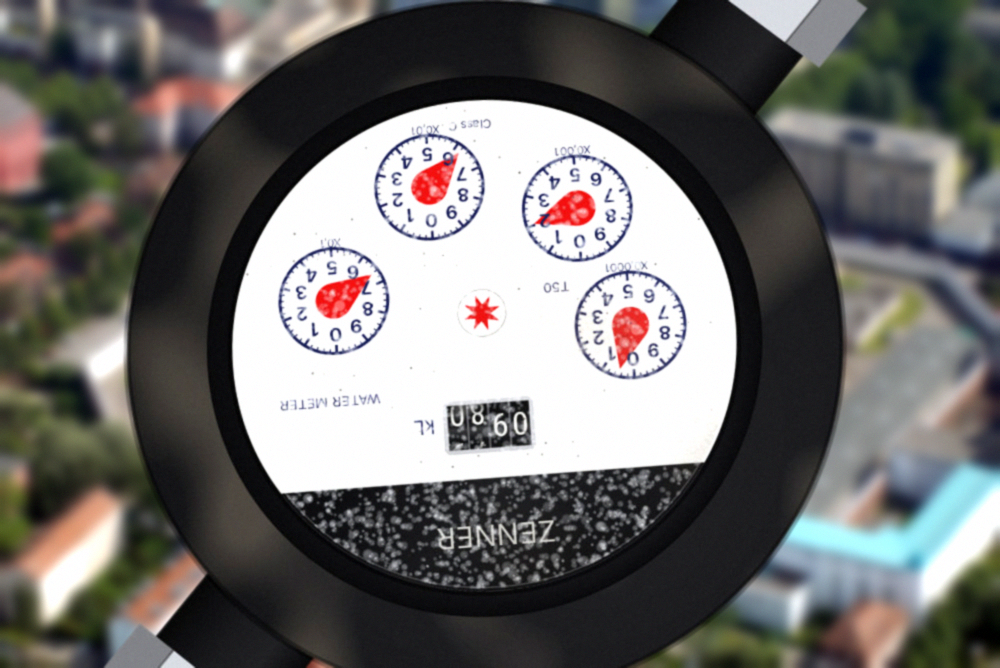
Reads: 979.6620kL
